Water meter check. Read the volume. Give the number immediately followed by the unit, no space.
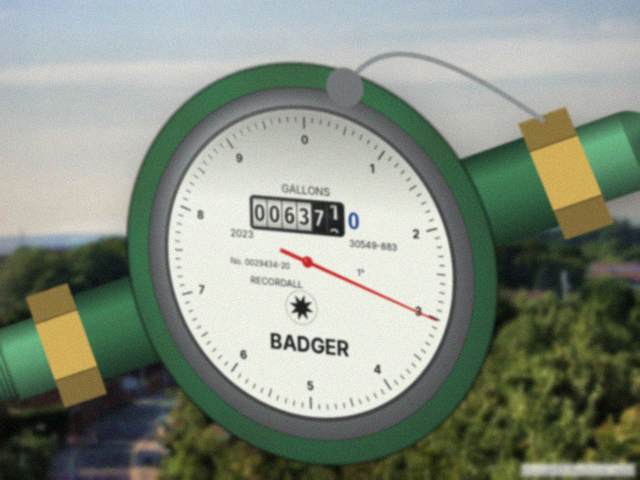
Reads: 63713.0gal
